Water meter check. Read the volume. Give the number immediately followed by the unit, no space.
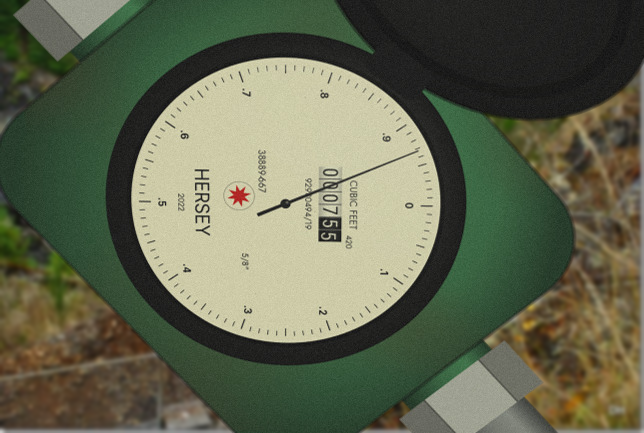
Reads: 754.93ft³
